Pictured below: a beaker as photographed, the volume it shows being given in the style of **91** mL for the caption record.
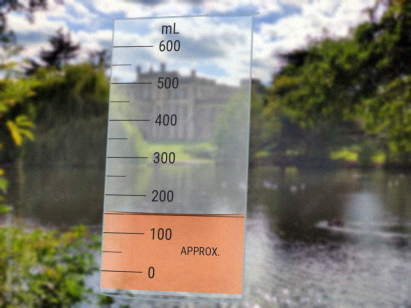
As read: **150** mL
